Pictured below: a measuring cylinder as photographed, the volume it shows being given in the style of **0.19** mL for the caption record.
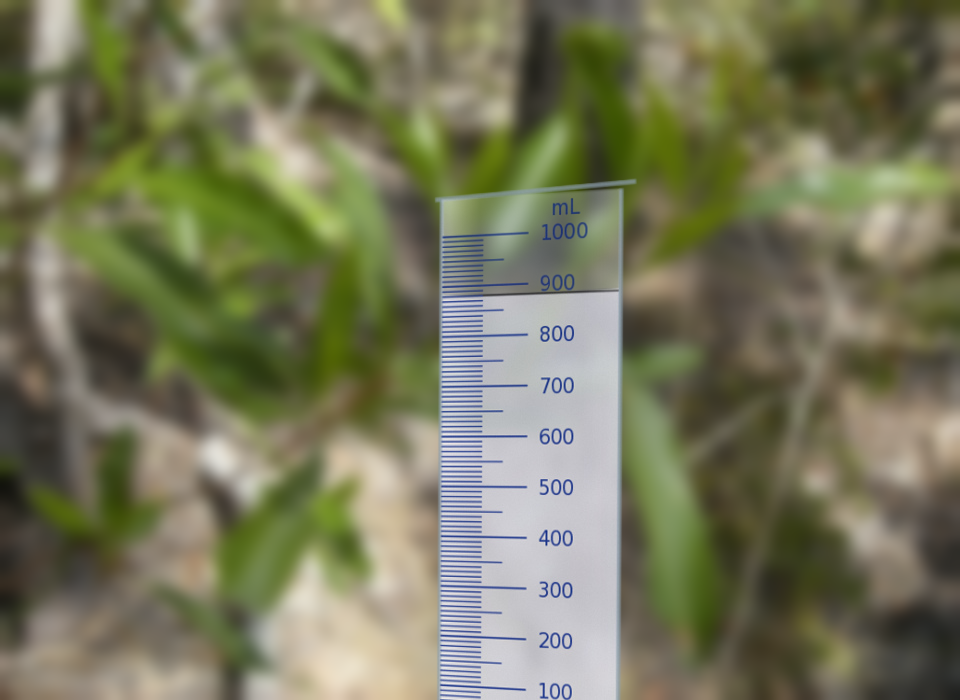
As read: **880** mL
